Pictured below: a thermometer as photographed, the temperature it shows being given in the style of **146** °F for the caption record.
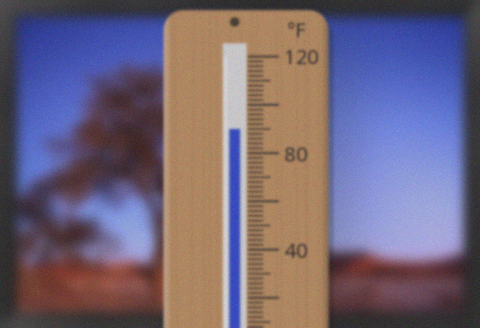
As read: **90** °F
